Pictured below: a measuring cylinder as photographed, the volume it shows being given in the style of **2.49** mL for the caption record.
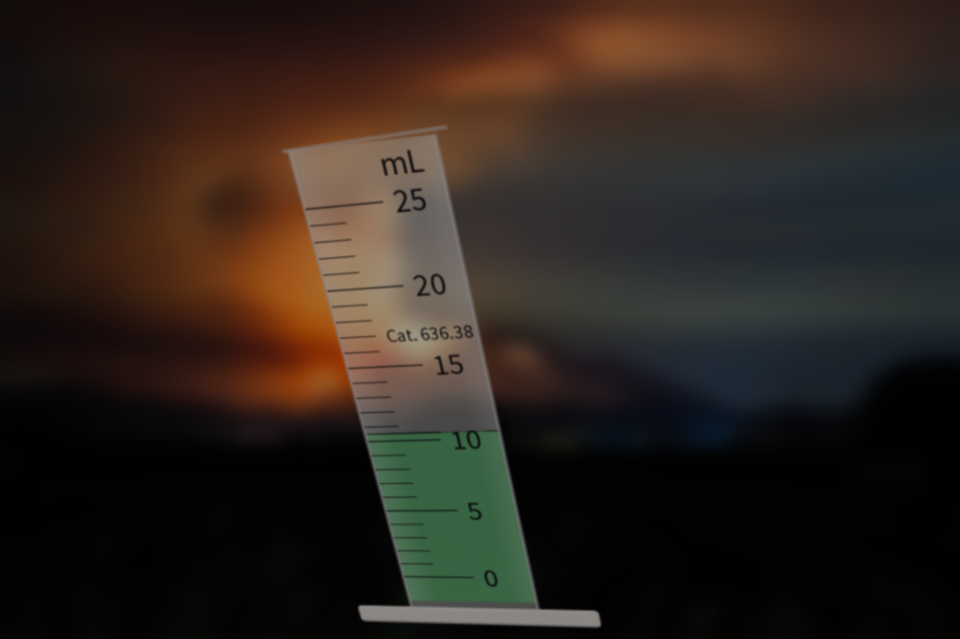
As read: **10.5** mL
